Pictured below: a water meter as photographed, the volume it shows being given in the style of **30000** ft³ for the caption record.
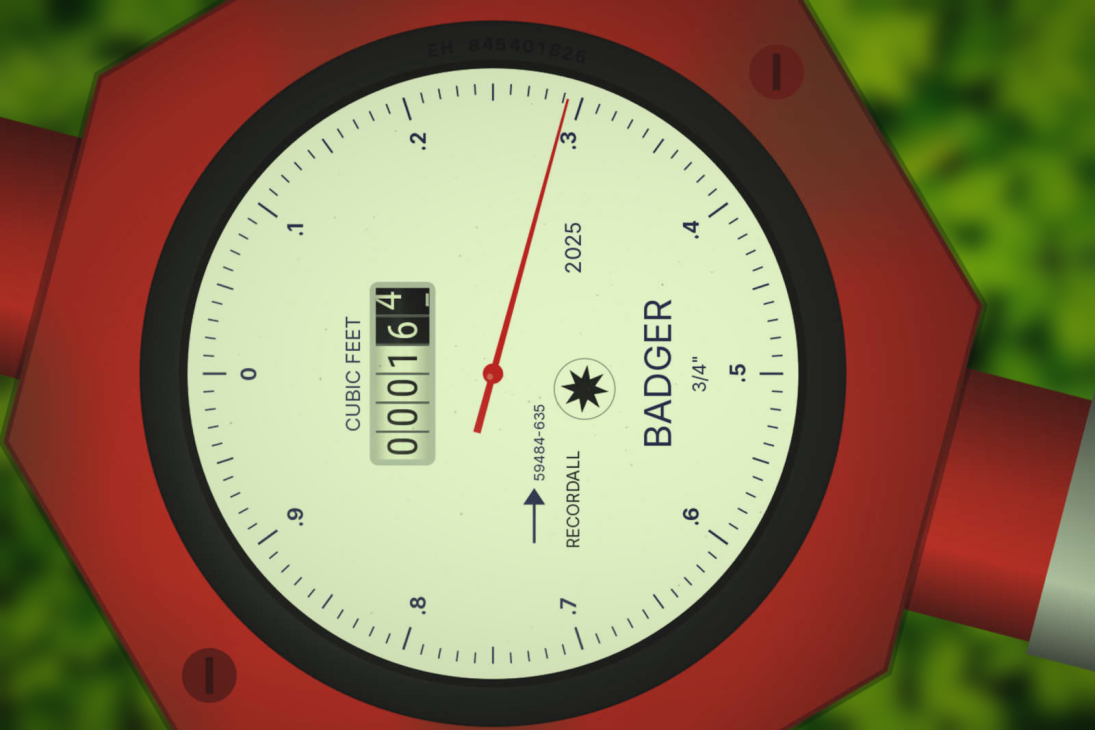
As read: **164.29** ft³
